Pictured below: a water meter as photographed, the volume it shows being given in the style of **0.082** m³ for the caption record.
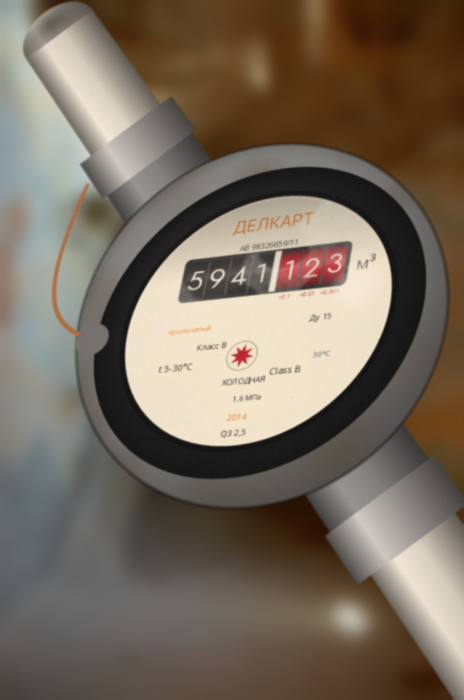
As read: **5941.123** m³
